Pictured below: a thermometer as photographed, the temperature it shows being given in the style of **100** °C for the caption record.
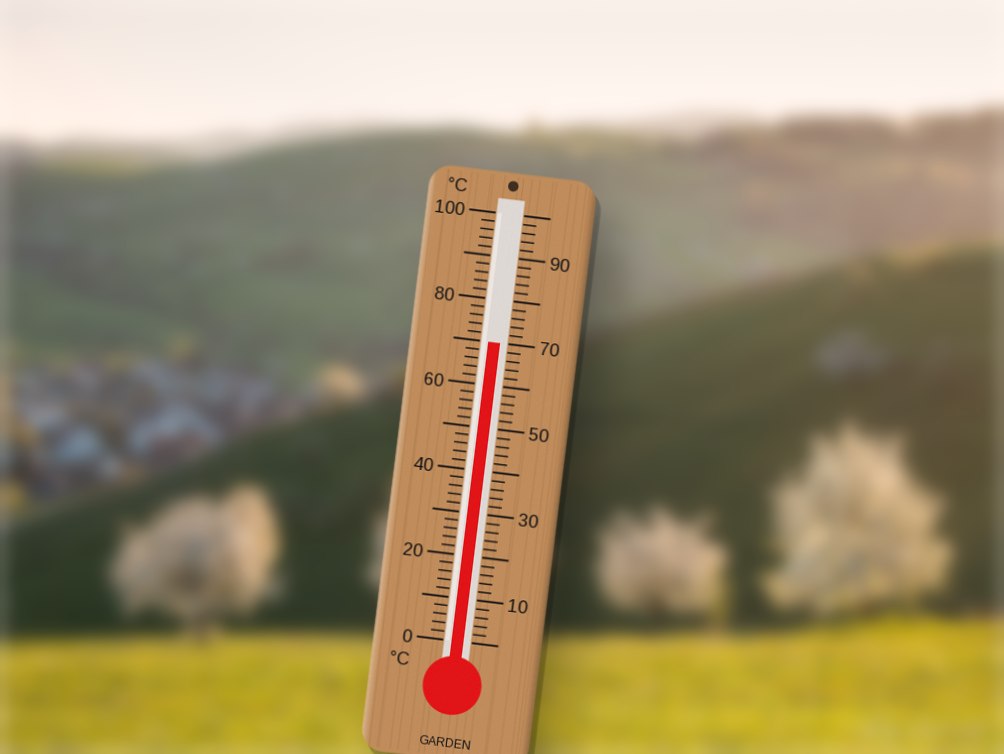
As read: **70** °C
